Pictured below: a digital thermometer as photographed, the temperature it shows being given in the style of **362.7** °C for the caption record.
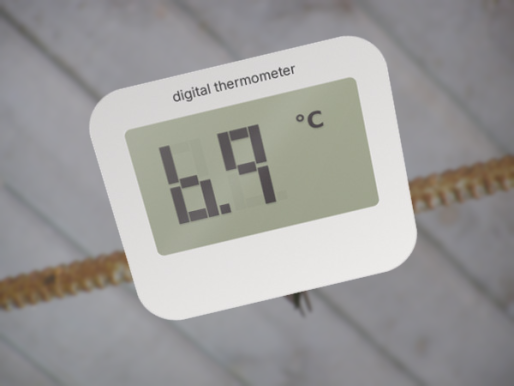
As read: **6.9** °C
